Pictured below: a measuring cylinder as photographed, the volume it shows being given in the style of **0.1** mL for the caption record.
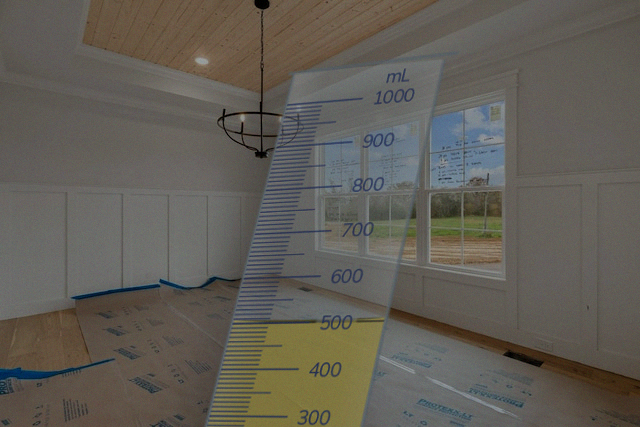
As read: **500** mL
